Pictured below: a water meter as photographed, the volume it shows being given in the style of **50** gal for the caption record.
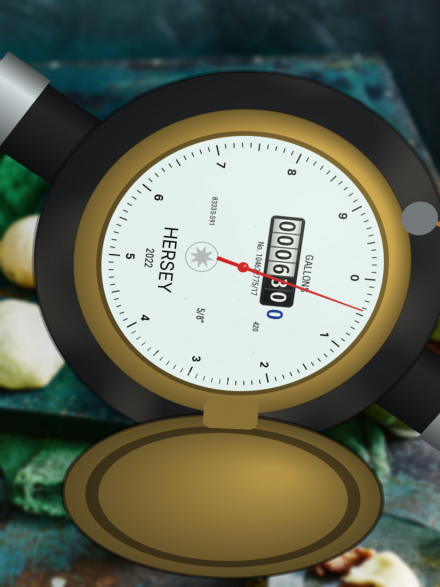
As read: **6300.4** gal
